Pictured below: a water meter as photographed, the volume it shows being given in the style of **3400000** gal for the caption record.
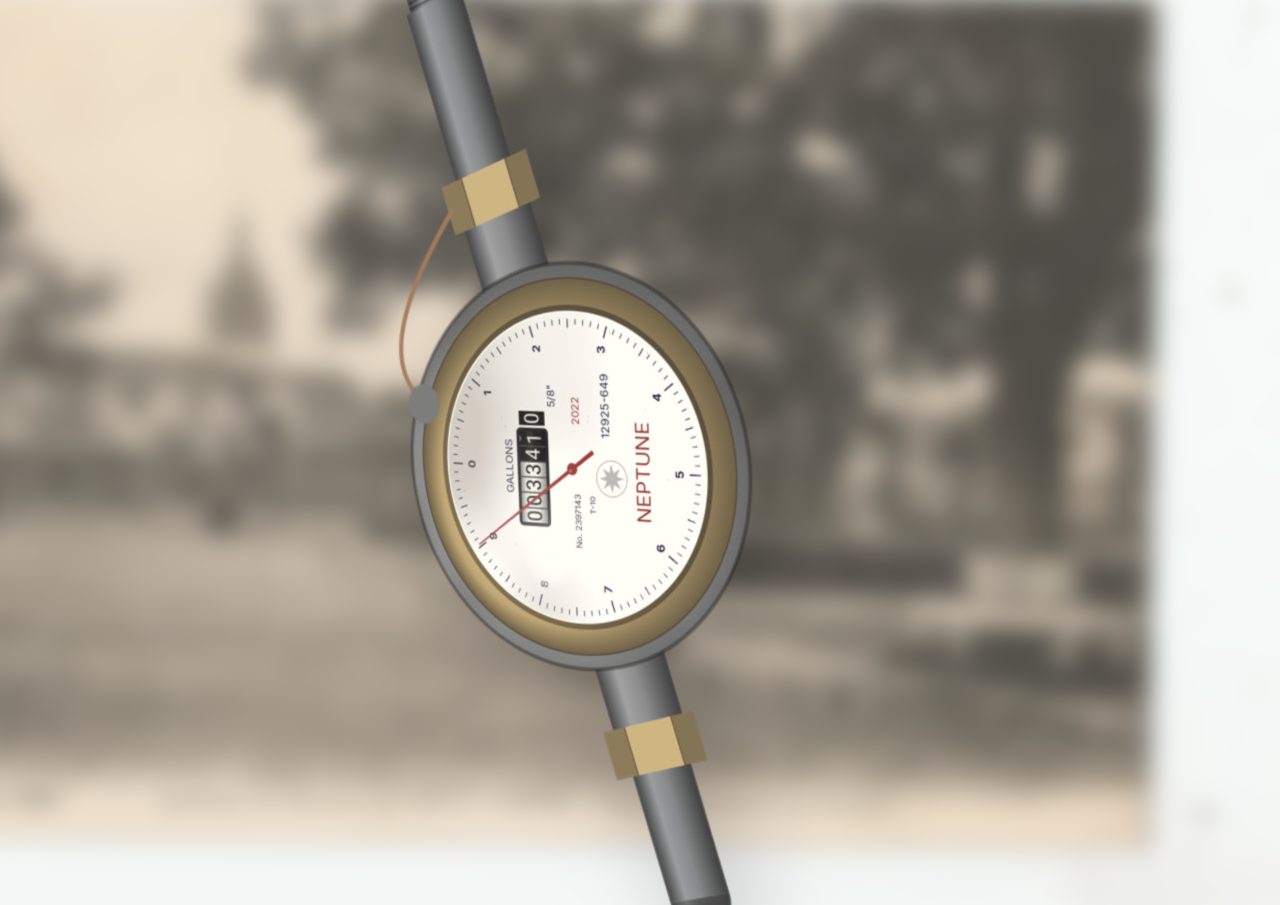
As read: **33409.0** gal
